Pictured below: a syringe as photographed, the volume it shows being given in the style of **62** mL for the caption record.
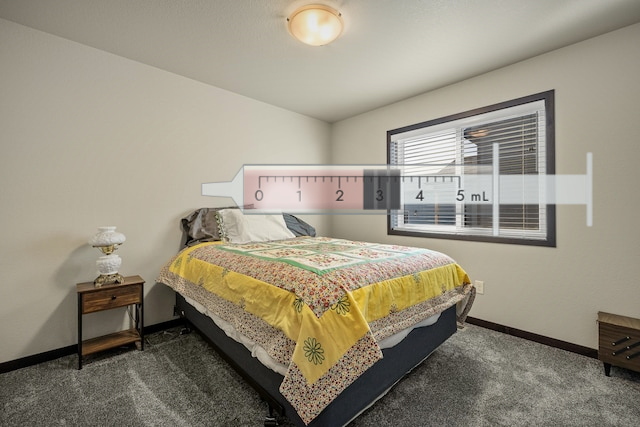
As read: **2.6** mL
